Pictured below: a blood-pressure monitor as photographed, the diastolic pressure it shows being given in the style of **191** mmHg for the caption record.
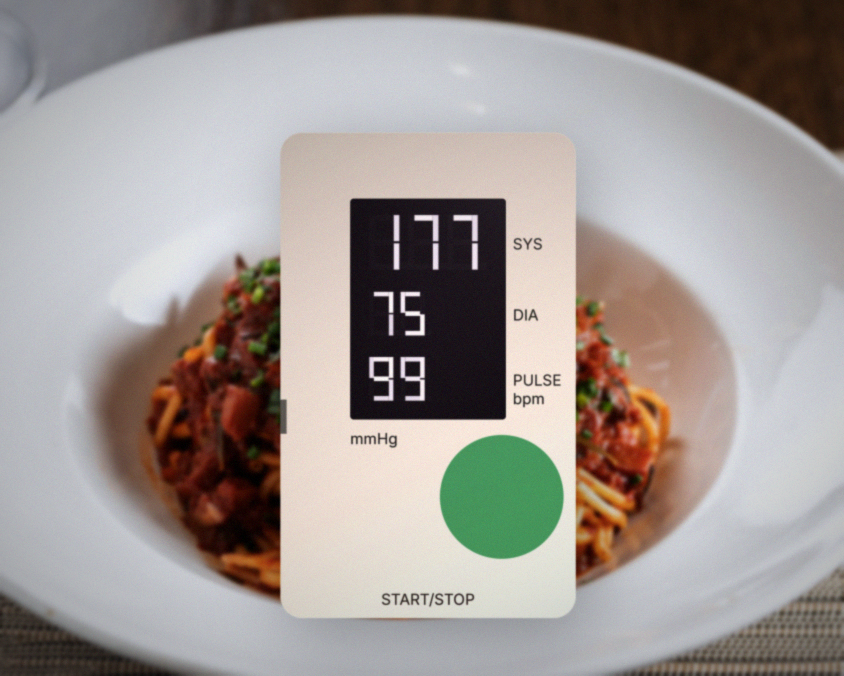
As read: **75** mmHg
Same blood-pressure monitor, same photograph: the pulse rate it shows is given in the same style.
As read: **99** bpm
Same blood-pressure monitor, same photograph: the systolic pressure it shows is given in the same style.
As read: **177** mmHg
